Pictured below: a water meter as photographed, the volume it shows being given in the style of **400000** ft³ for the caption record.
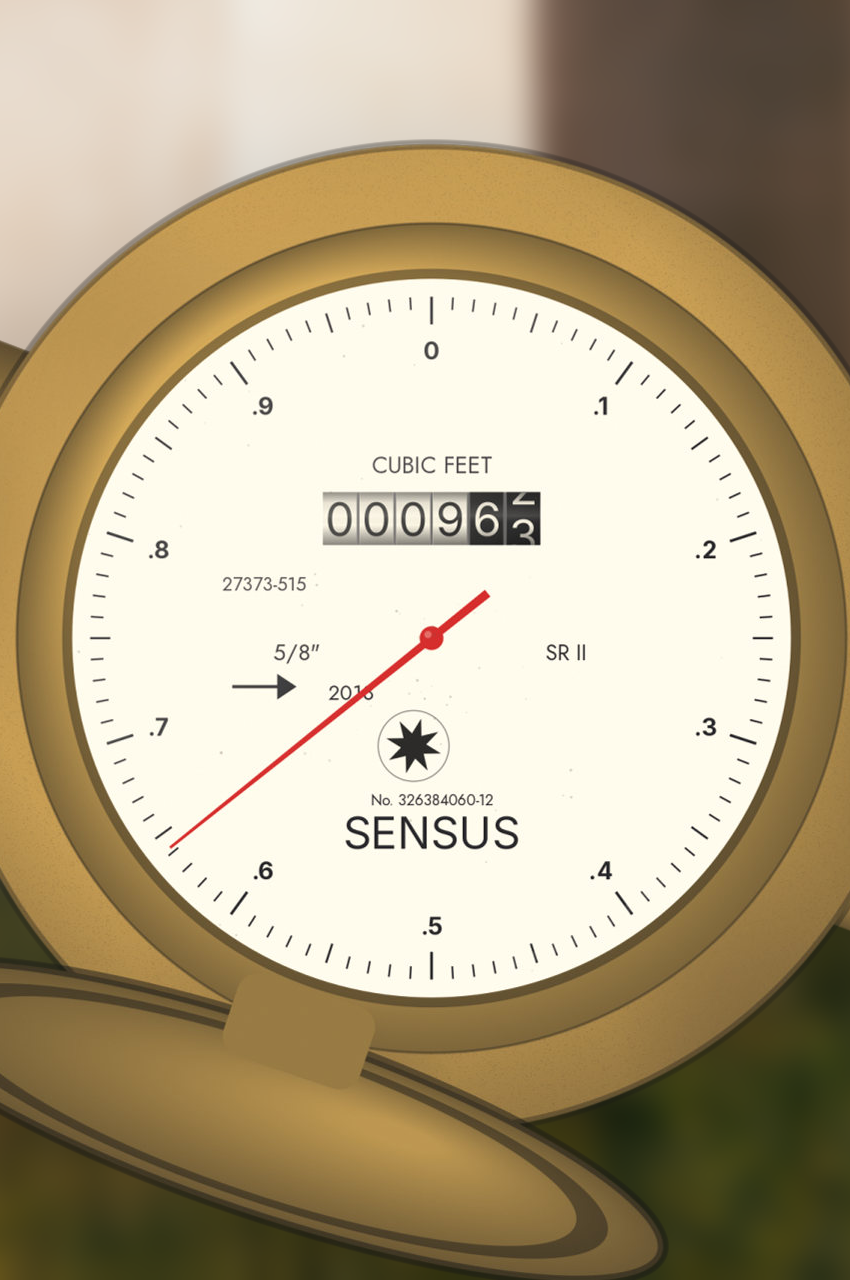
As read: **962.64** ft³
